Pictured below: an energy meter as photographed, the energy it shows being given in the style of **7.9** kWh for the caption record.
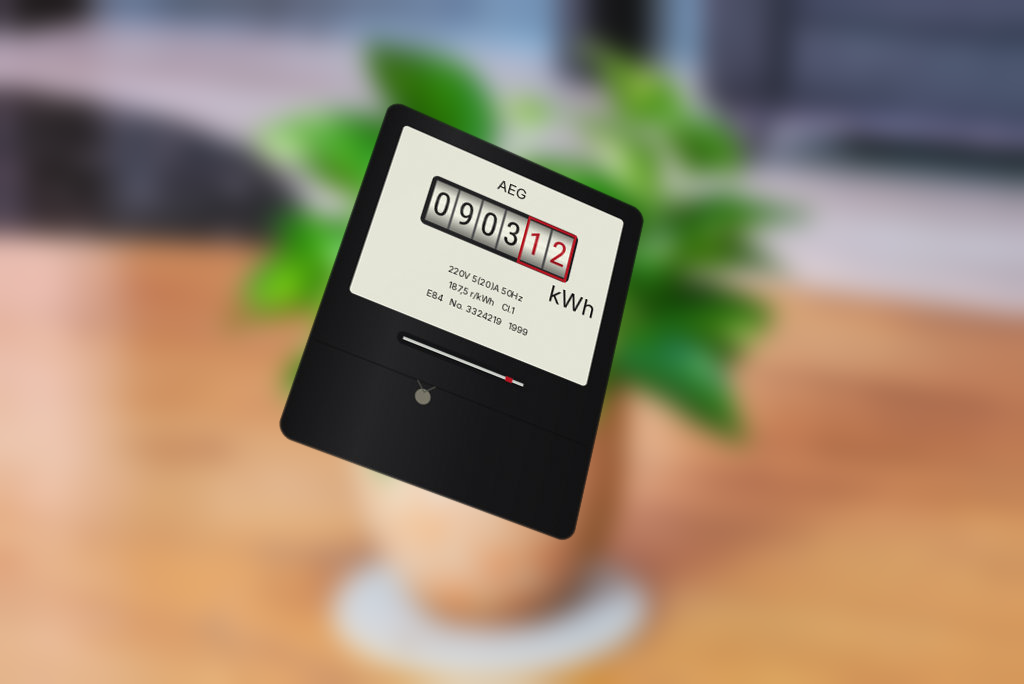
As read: **903.12** kWh
